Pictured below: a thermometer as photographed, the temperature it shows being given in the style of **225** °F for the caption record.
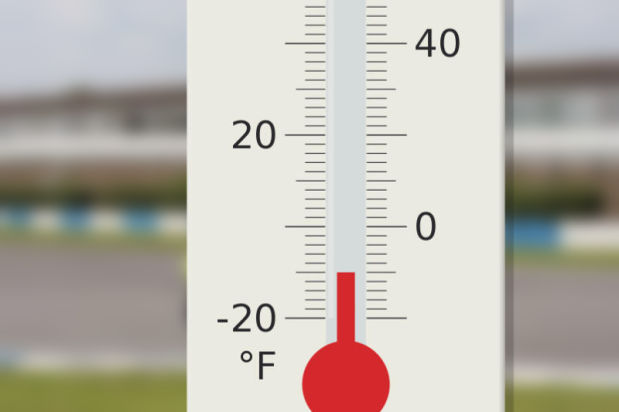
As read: **-10** °F
